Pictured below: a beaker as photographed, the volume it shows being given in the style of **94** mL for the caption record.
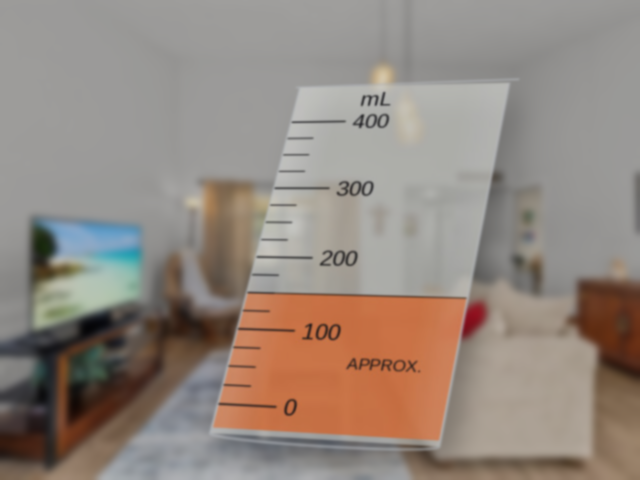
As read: **150** mL
